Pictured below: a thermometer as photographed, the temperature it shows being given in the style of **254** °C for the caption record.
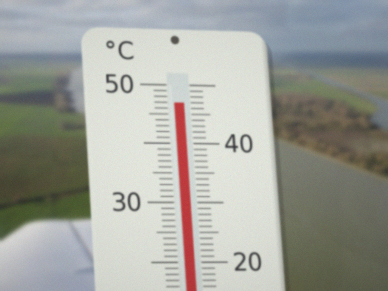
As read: **47** °C
